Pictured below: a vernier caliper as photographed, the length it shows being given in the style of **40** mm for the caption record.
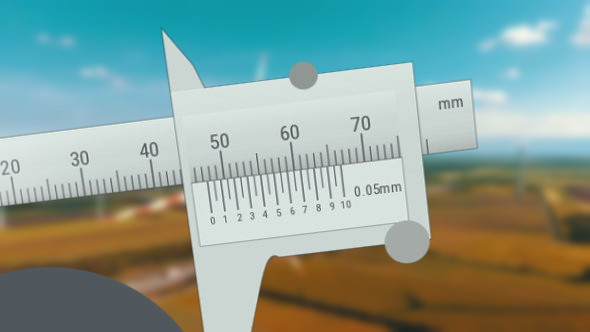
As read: **47.6** mm
